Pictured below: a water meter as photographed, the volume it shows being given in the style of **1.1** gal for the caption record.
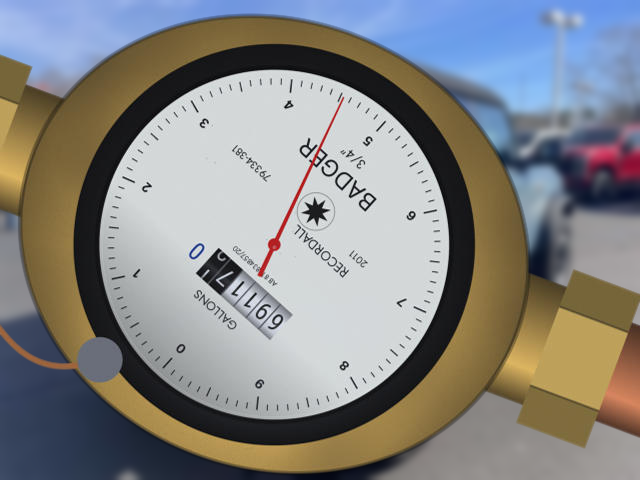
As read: **6911714.5** gal
